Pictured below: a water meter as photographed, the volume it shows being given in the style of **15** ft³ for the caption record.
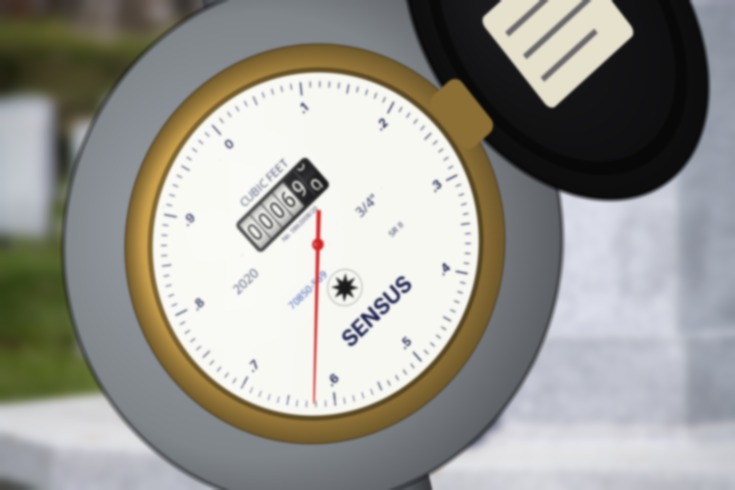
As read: **698.62** ft³
